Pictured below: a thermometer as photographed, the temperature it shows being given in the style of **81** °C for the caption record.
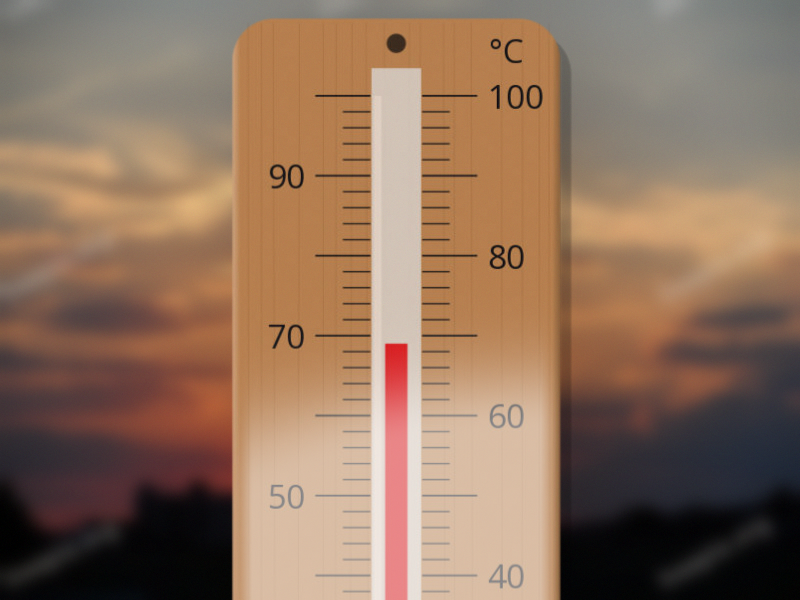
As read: **69** °C
